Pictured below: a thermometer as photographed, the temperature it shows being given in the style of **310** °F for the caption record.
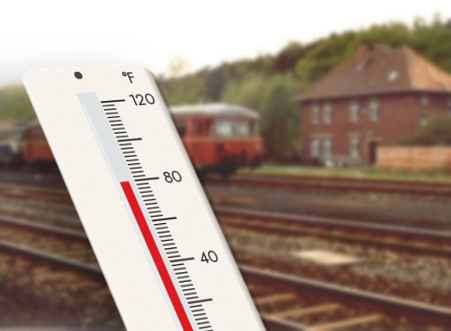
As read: **80** °F
